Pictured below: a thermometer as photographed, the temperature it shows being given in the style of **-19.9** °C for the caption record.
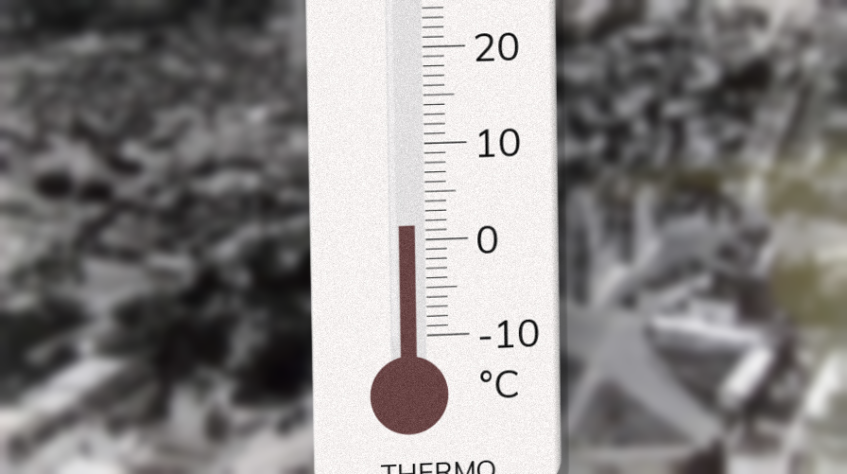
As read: **1.5** °C
